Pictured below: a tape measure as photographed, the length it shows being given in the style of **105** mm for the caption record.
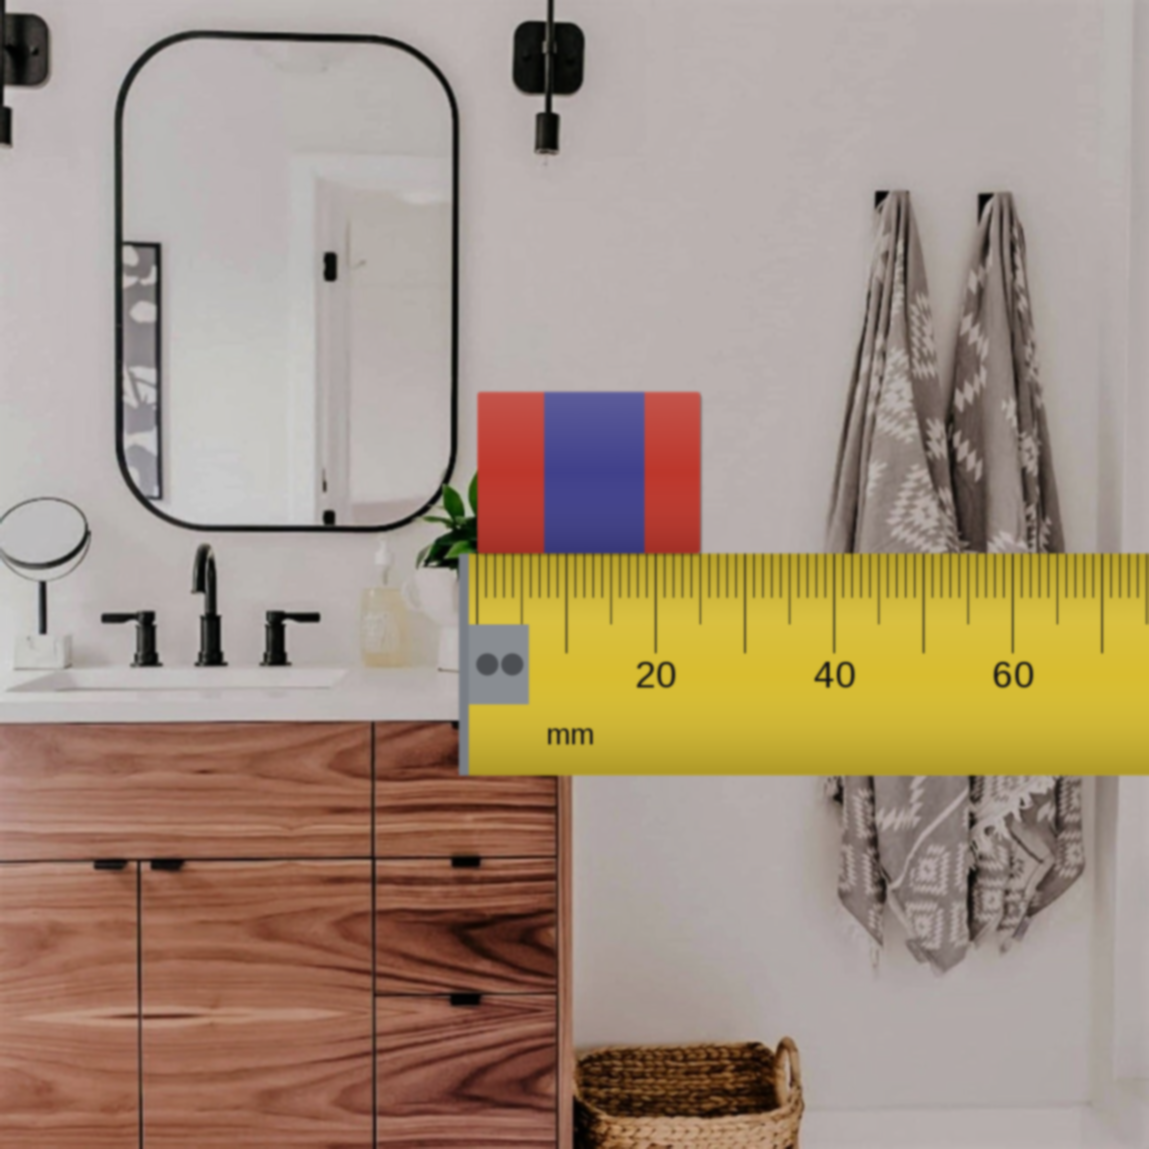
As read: **25** mm
